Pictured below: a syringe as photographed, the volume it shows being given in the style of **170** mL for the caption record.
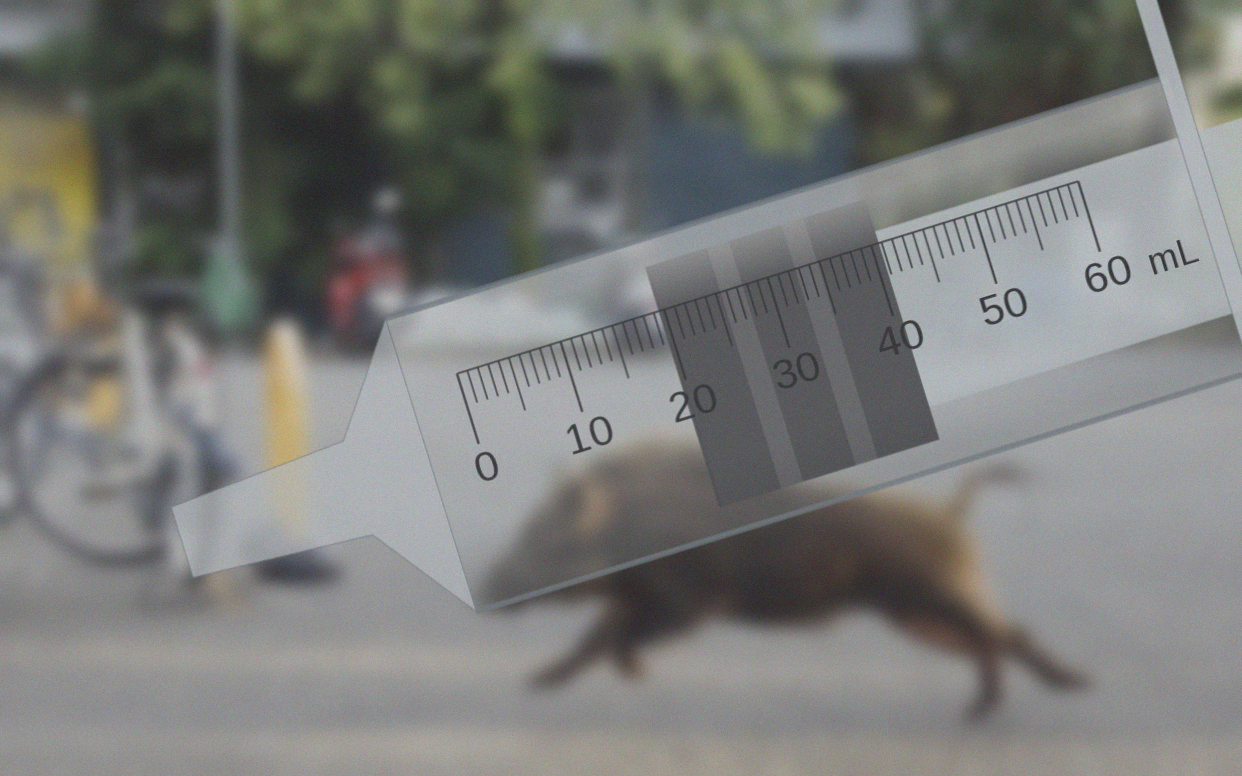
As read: **19.5** mL
